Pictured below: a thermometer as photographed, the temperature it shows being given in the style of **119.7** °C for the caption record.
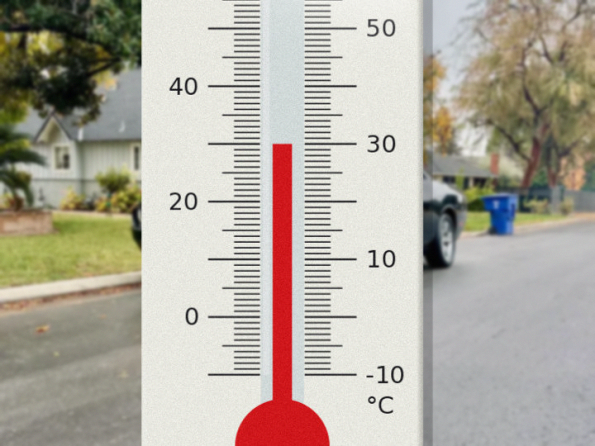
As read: **30** °C
